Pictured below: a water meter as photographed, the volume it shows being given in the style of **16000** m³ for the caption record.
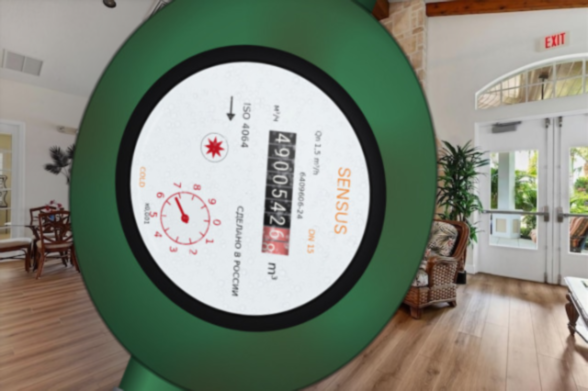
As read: **4900542.676** m³
